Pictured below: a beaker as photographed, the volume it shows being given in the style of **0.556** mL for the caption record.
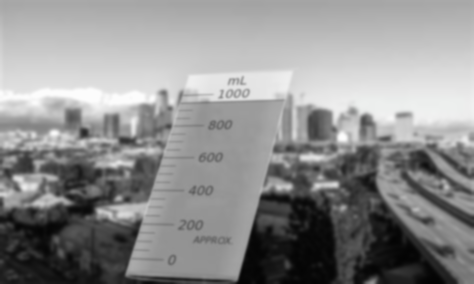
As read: **950** mL
